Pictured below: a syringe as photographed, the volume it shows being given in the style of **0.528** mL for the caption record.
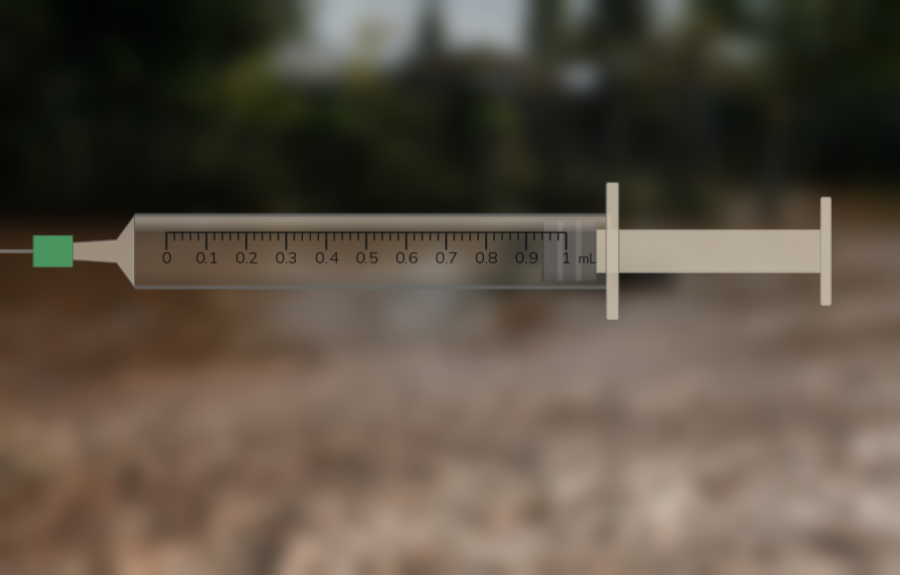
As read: **0.94** mL
